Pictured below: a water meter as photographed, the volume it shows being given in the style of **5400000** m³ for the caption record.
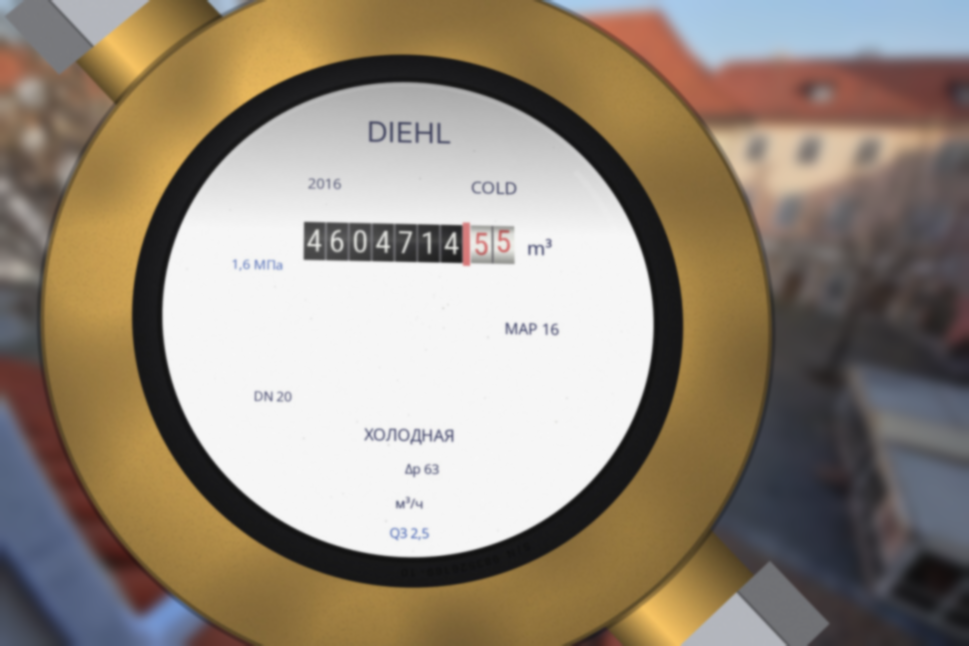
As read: **4604714.55** m³
